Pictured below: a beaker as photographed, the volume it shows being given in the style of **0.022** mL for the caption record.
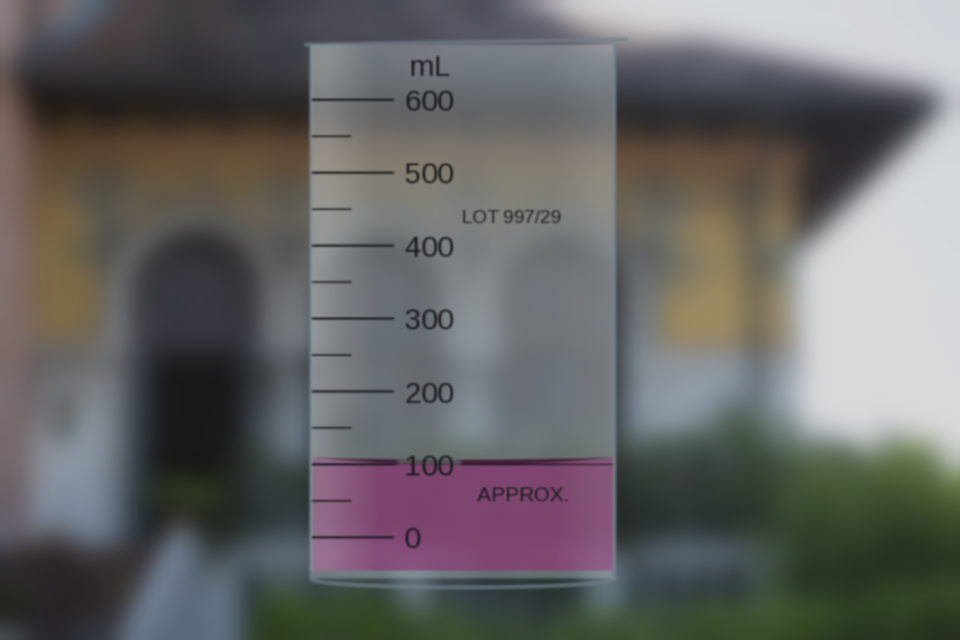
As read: **100** mL
